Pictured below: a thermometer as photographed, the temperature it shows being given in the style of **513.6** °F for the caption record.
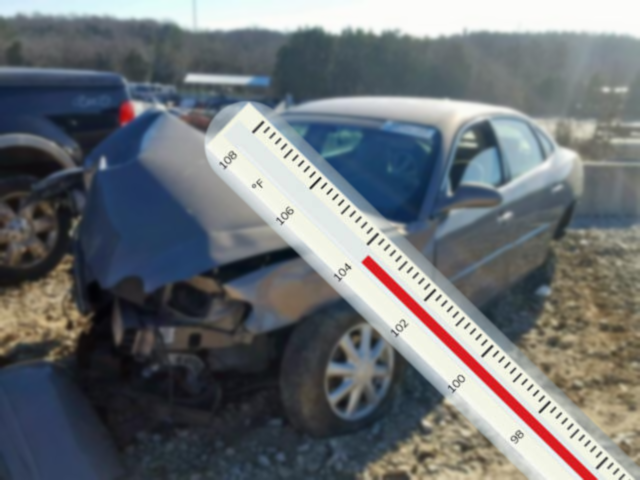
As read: **103.8** °F
